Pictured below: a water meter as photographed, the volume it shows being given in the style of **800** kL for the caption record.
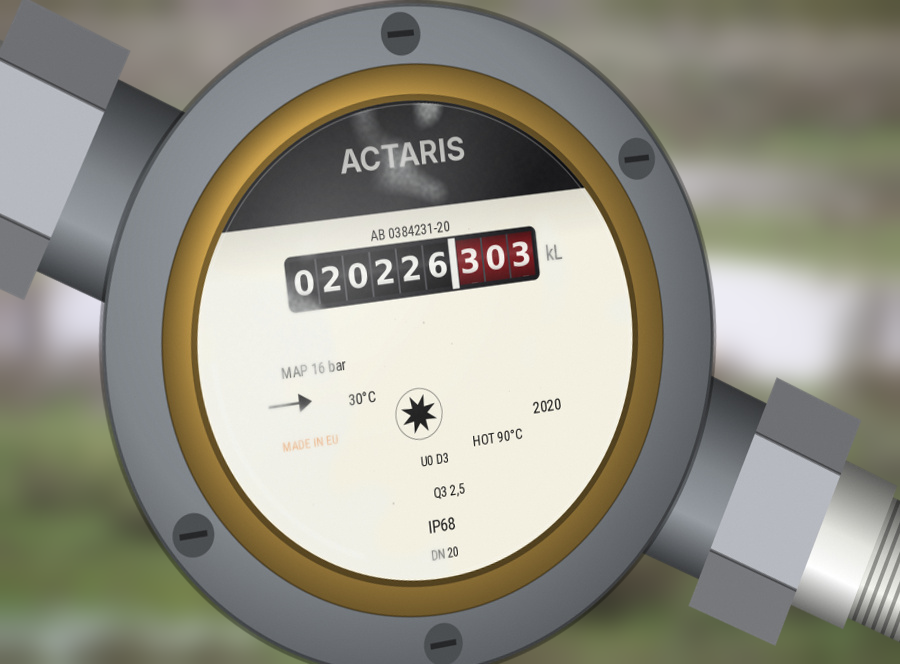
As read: **20226.303** kL
